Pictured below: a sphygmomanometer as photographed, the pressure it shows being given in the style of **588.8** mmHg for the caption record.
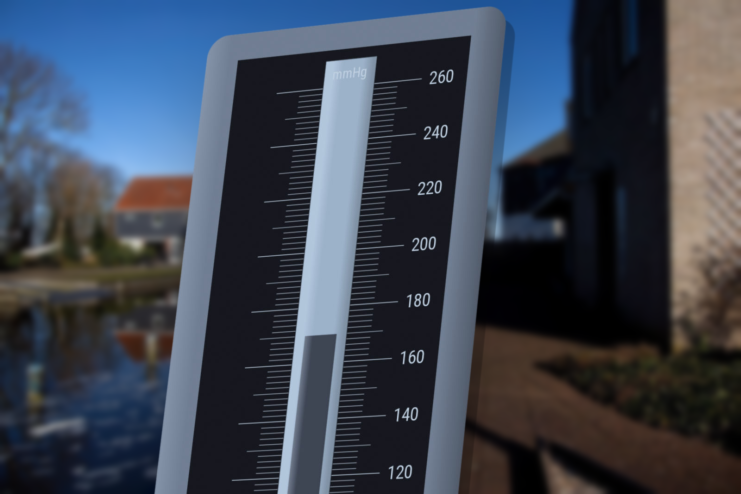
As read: **170** mmHg
